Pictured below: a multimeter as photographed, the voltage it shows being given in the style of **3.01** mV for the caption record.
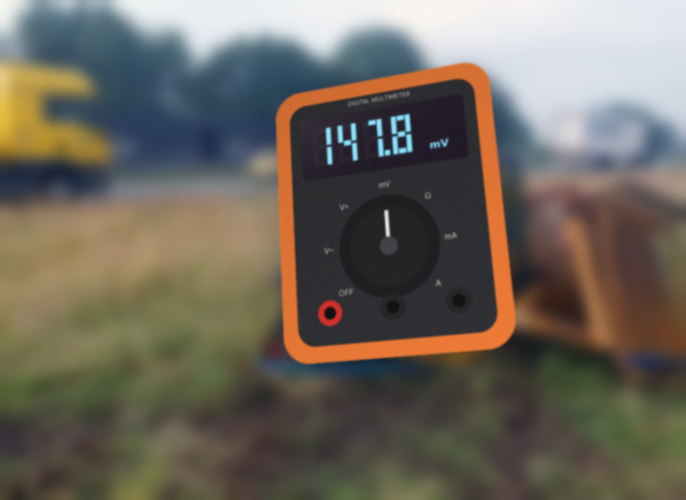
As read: **147.8** mV
